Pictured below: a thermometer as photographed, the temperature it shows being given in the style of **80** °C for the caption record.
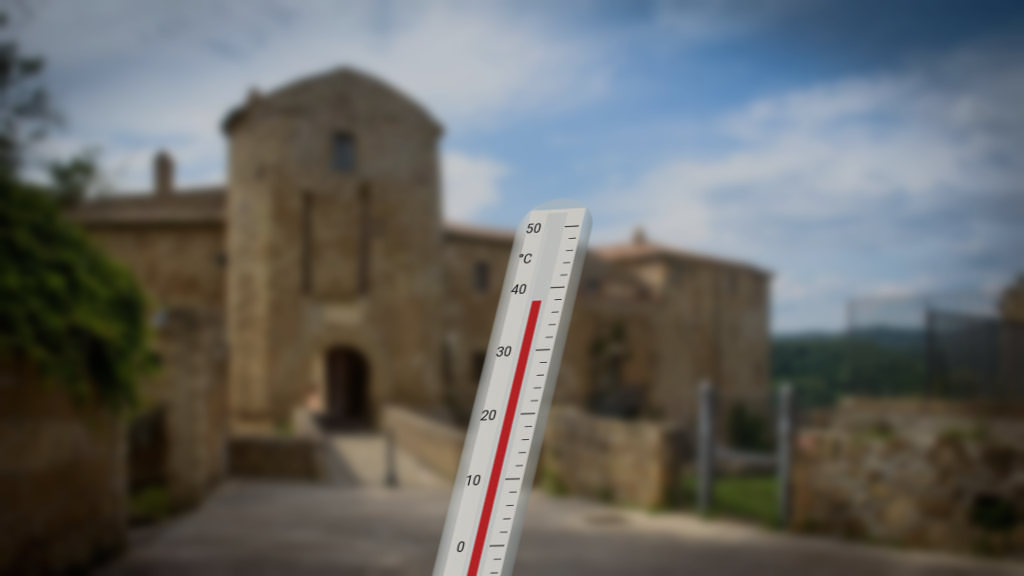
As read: **38** °C
